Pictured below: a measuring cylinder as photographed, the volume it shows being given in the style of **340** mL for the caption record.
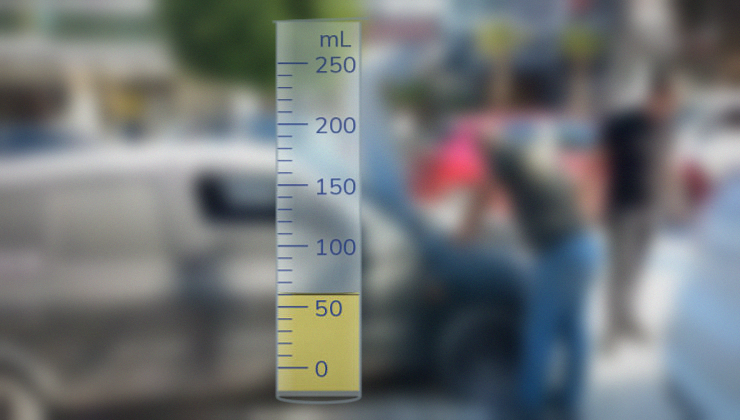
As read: **60** mL
